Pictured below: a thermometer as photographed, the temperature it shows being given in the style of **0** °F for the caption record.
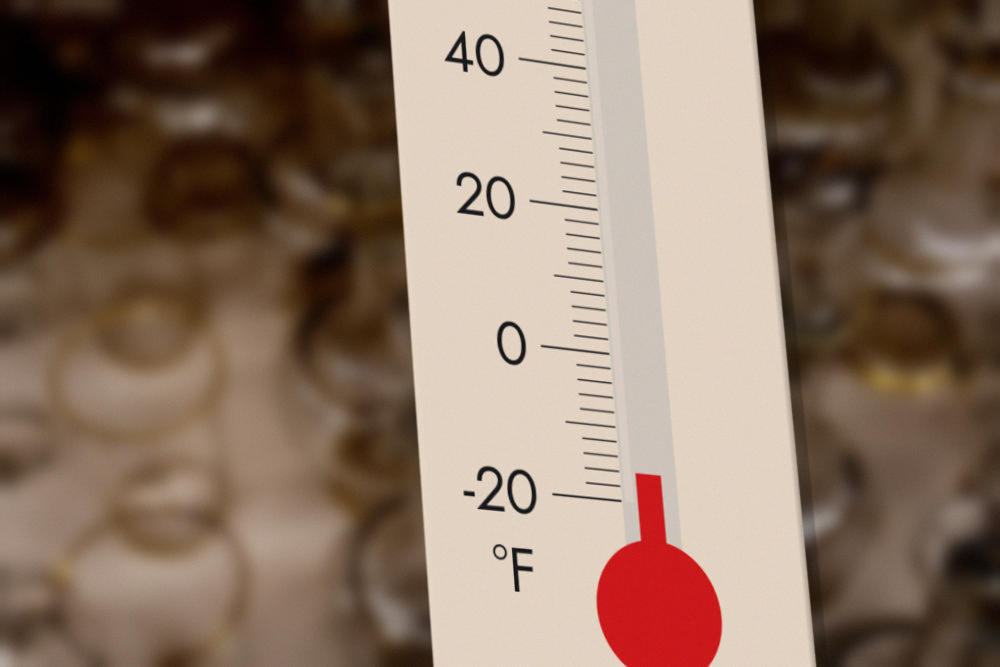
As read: **-16** °F
